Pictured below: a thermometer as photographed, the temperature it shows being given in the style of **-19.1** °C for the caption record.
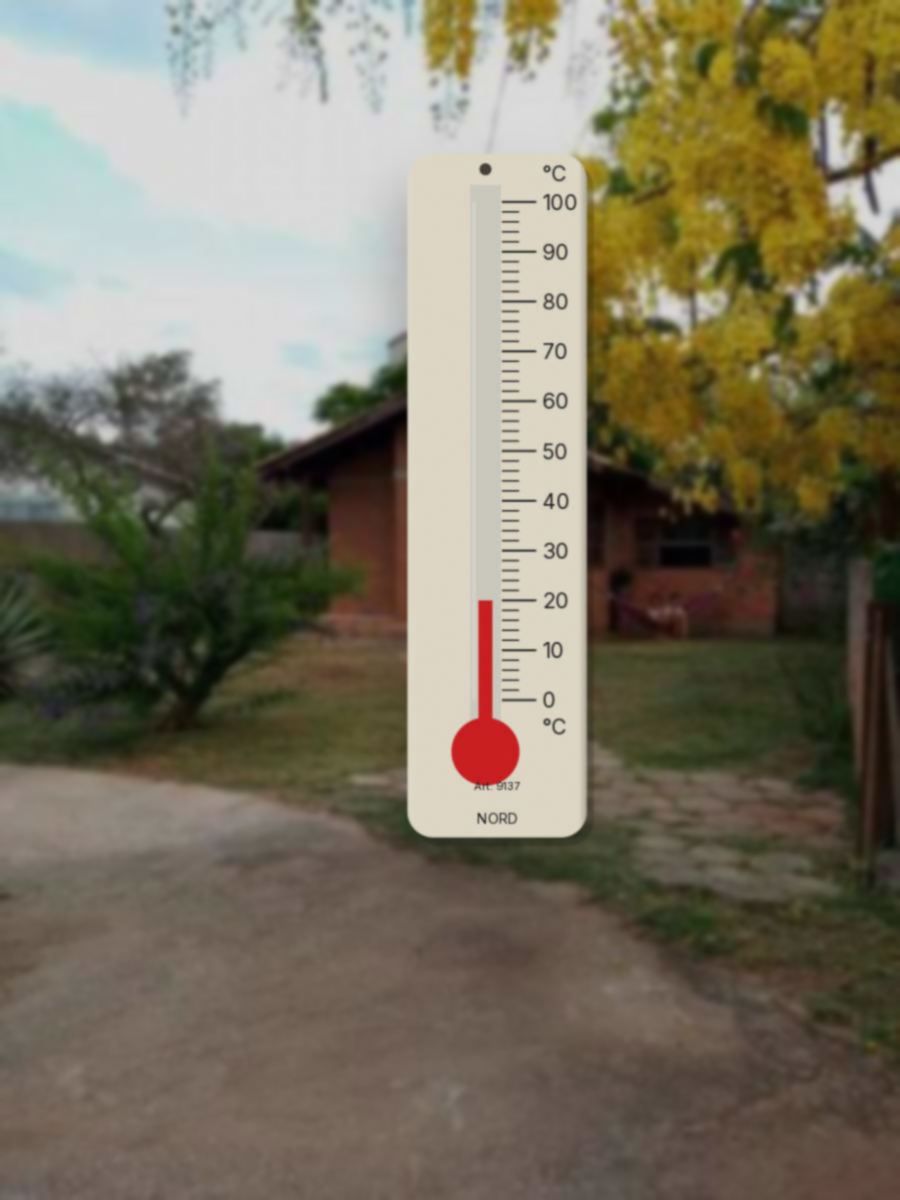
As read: **20** °C
